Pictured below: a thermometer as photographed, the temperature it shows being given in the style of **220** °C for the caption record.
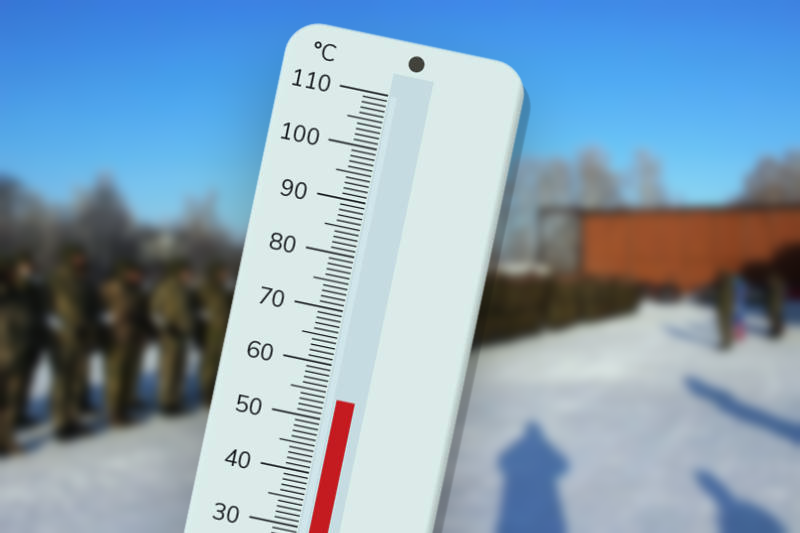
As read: **54** °C
